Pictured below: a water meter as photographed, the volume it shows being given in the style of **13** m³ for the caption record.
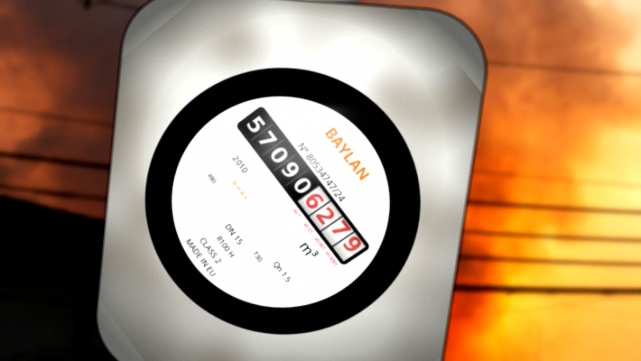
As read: **57090.6279** m³
